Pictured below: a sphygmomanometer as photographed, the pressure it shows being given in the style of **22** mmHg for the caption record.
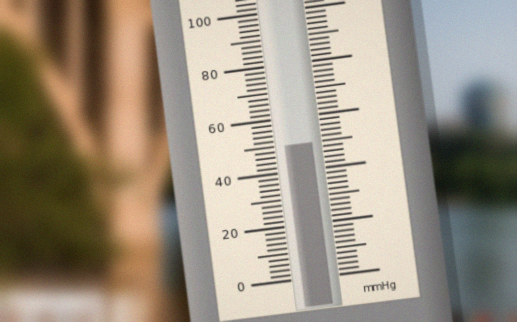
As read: **50** mmHg
